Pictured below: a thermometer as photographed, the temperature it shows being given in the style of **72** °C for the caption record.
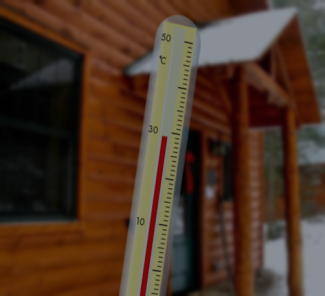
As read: **29** °C
